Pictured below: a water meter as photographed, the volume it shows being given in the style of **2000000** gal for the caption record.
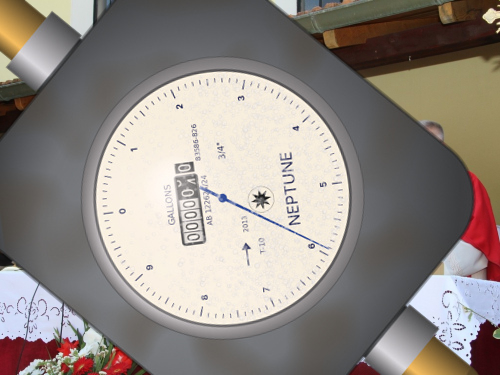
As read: **35.9** gal
